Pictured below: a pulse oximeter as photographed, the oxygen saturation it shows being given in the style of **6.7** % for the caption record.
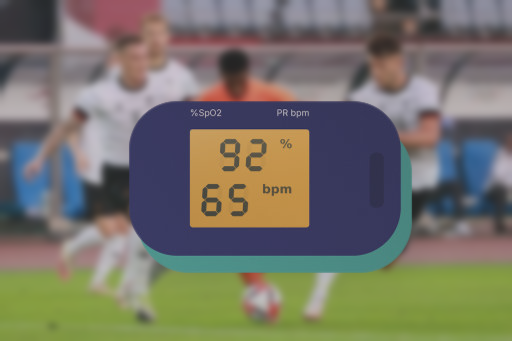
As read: **92** %
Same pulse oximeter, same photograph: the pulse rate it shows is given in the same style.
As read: **65** bpm
